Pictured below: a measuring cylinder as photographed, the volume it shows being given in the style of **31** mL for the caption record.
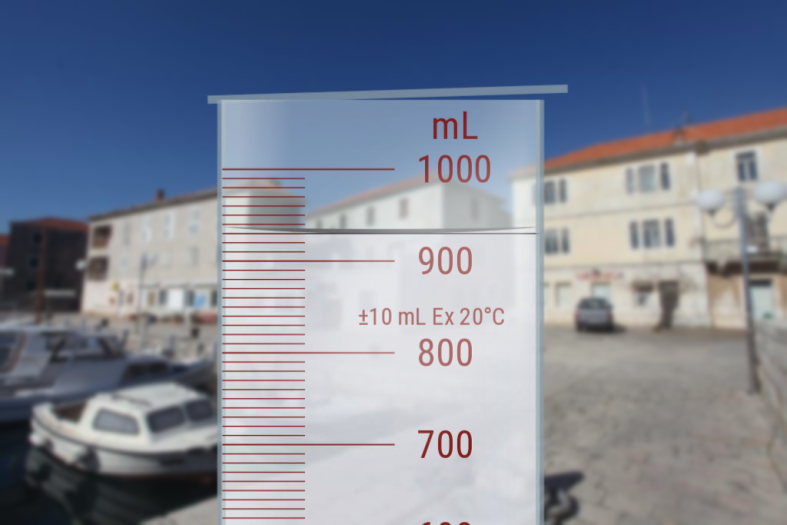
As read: **930** mL
